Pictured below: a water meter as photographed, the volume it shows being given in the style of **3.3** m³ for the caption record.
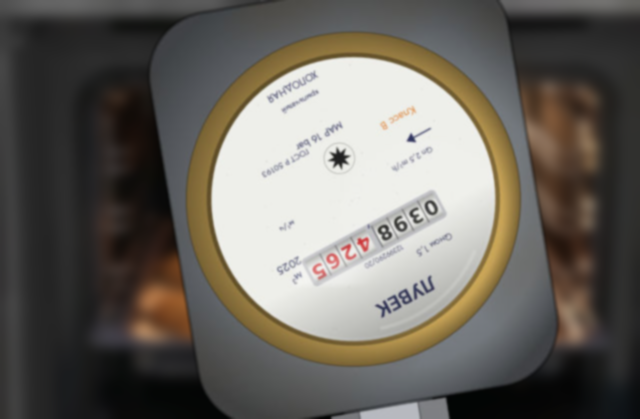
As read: **398.4265** m³
